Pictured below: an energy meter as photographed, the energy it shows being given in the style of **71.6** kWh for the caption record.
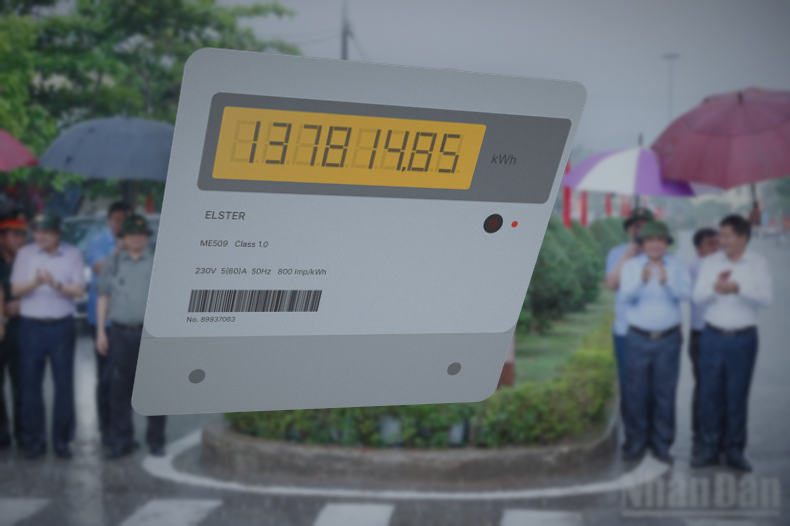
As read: **137814.85** kWh
